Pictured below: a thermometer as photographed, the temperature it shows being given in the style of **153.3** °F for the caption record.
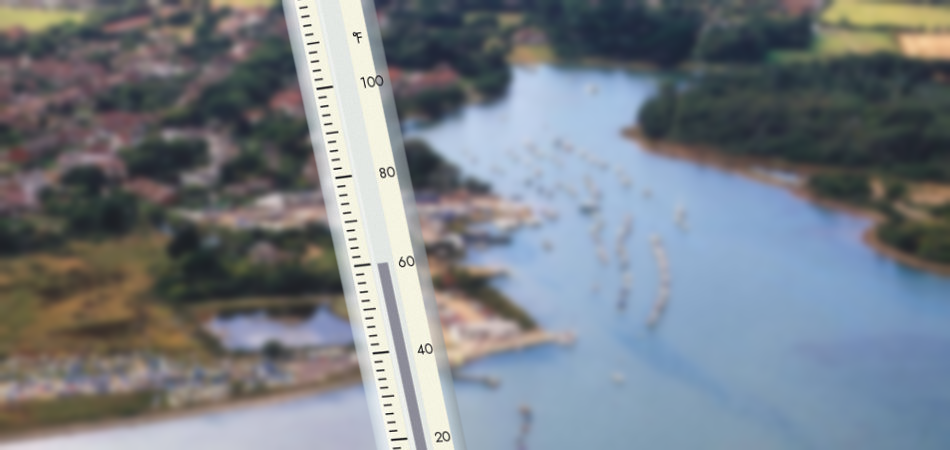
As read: **60** °F
